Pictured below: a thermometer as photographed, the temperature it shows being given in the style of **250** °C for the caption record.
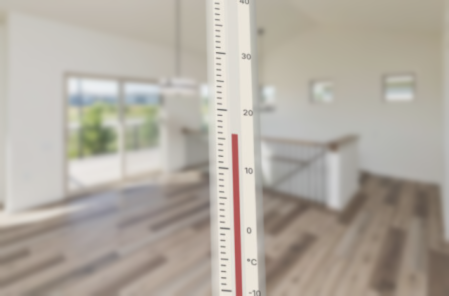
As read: **16** °C
